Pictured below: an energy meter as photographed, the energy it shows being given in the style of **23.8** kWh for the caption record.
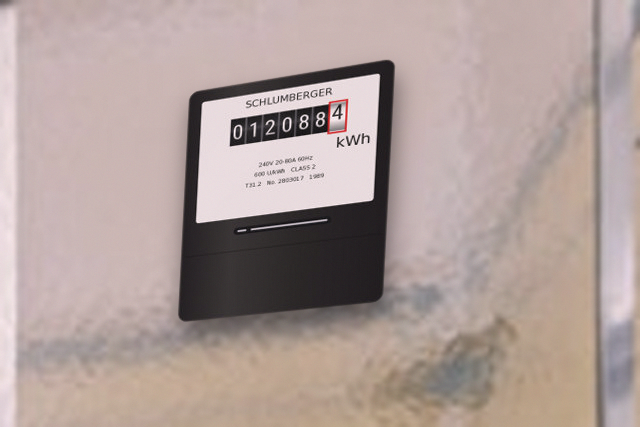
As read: **12088.4** kWh
